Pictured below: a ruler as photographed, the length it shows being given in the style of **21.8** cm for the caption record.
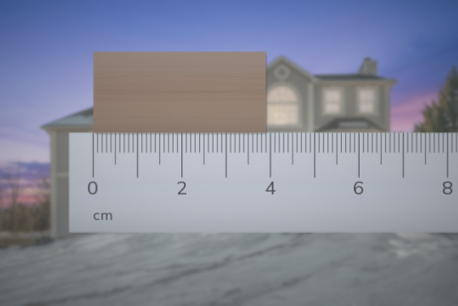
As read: **3.9** cm
